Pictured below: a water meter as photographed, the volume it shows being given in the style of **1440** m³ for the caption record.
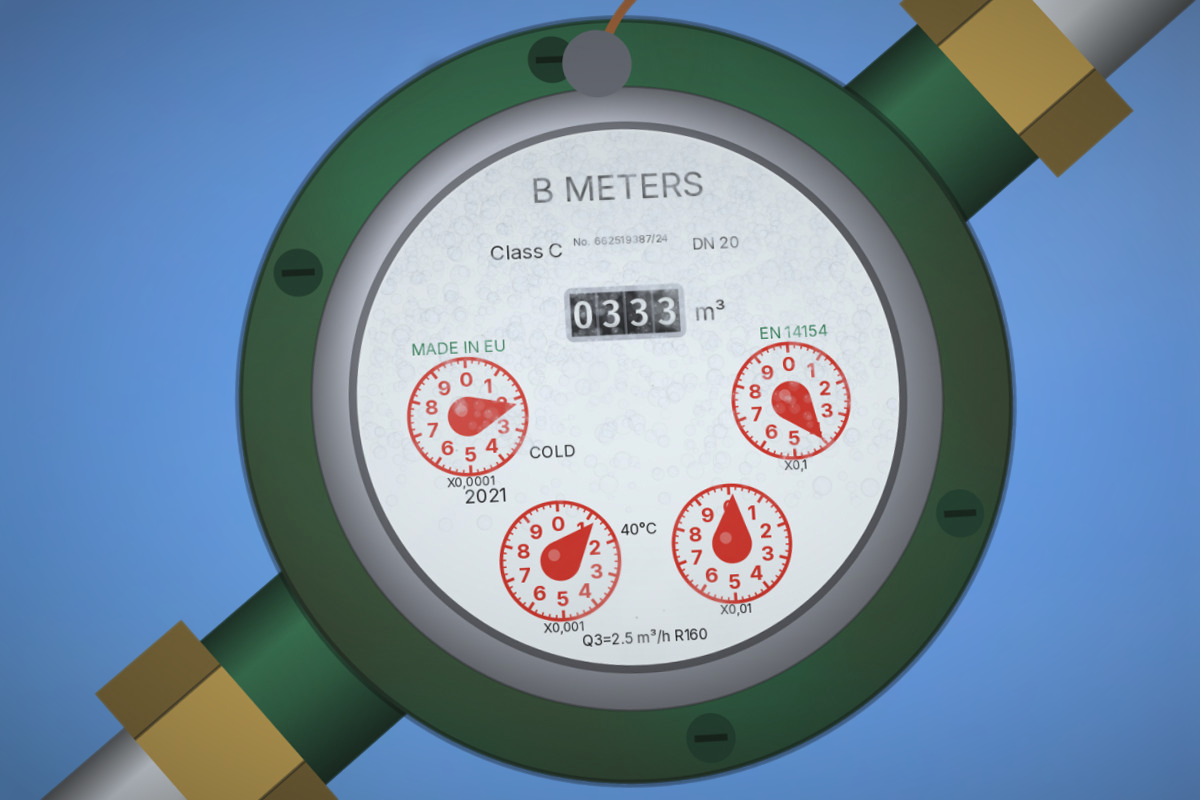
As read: **333.4012** m³
